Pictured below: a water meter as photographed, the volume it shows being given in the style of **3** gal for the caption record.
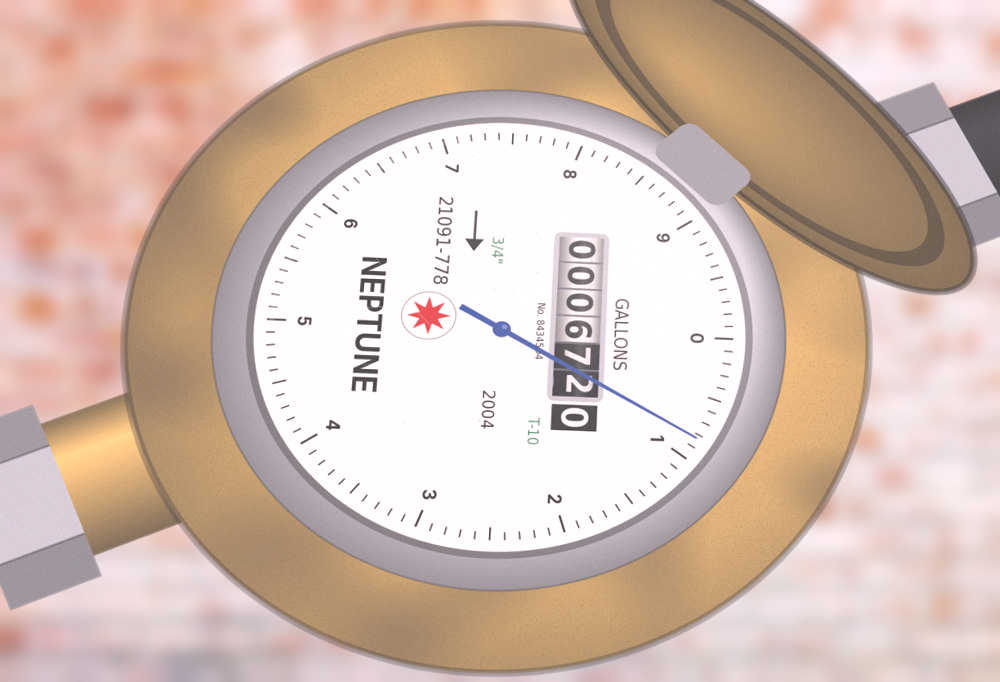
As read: **6720.8** gal
